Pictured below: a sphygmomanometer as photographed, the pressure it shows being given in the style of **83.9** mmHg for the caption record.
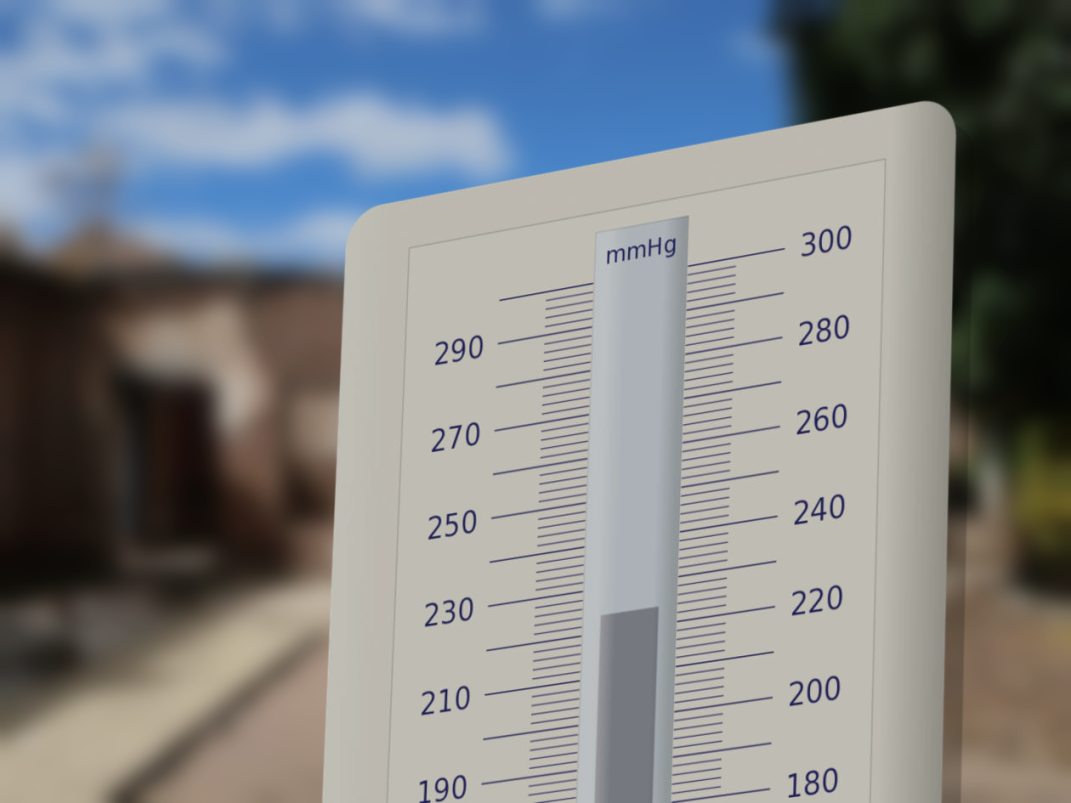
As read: **224** mmHg
